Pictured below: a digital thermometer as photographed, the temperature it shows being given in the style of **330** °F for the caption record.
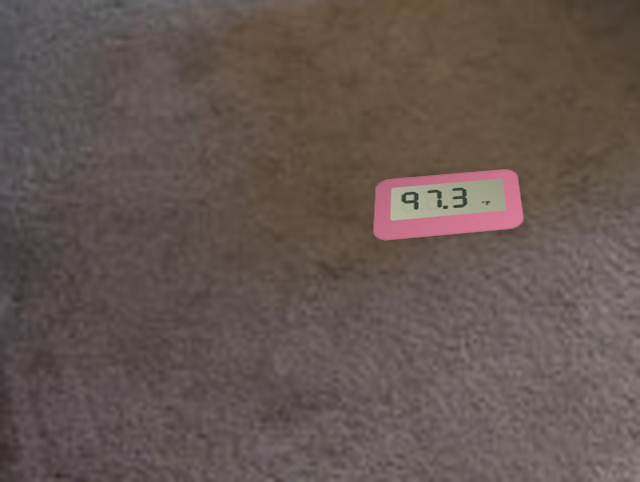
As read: **97.3** °F
